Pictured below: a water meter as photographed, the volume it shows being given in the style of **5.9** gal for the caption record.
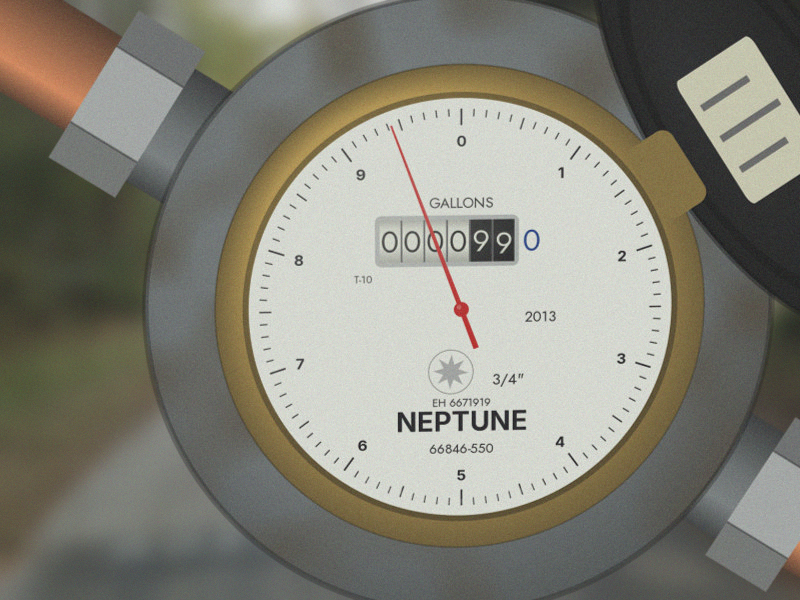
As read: **989.4** gal
